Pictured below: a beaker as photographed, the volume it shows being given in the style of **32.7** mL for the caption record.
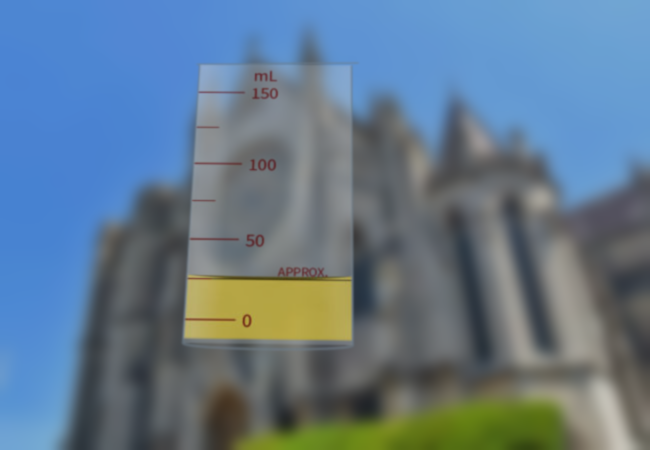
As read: **25** mL
